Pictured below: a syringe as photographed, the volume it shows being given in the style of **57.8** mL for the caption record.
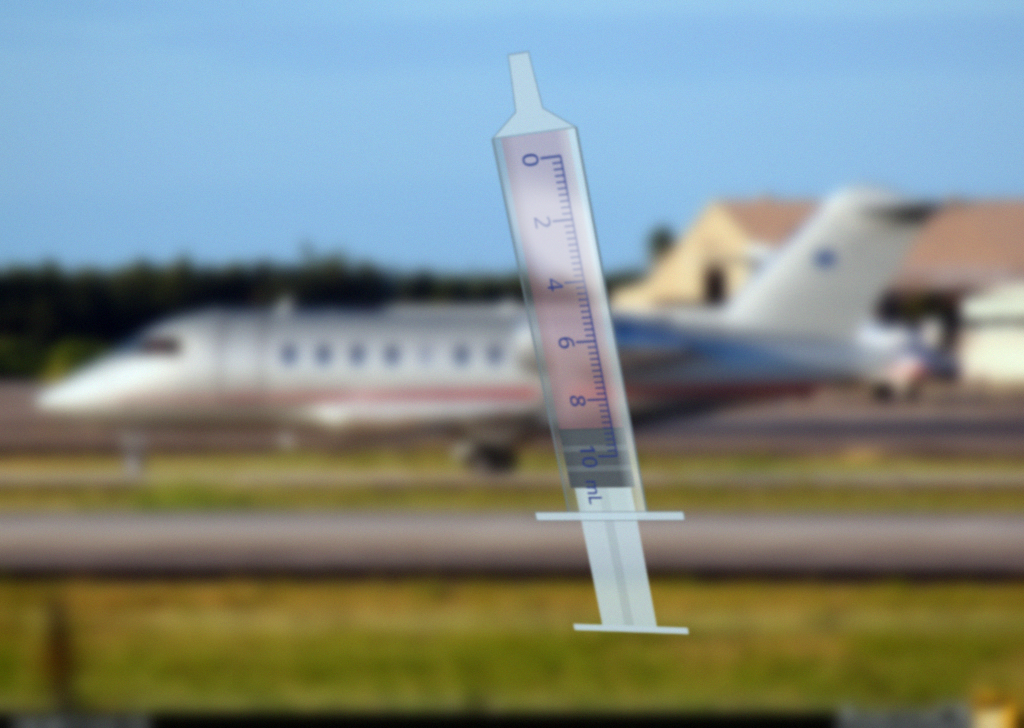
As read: **9** mL
